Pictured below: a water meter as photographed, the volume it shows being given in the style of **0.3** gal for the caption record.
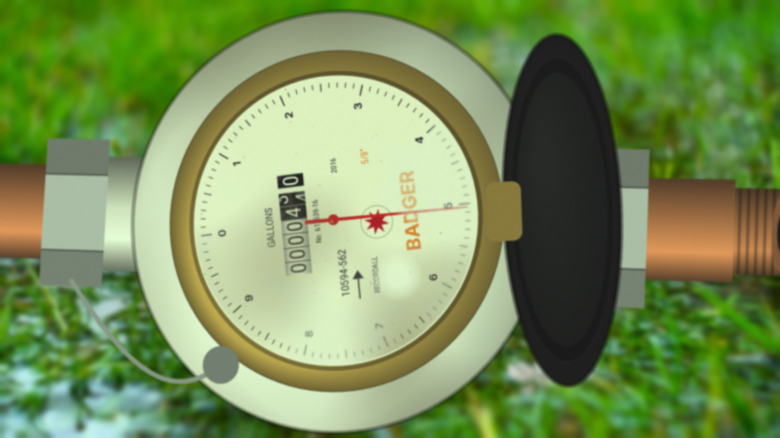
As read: **435.0** gal
